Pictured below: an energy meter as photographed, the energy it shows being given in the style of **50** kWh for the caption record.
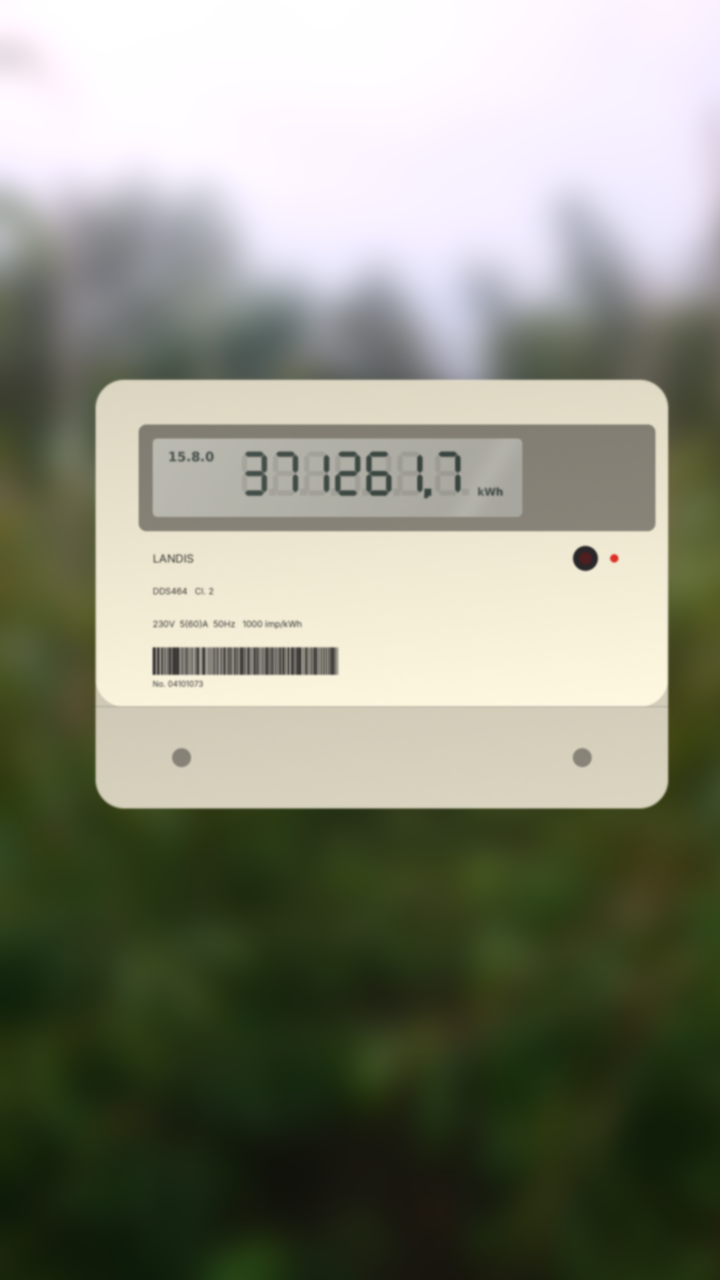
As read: **371261.7** kWh
